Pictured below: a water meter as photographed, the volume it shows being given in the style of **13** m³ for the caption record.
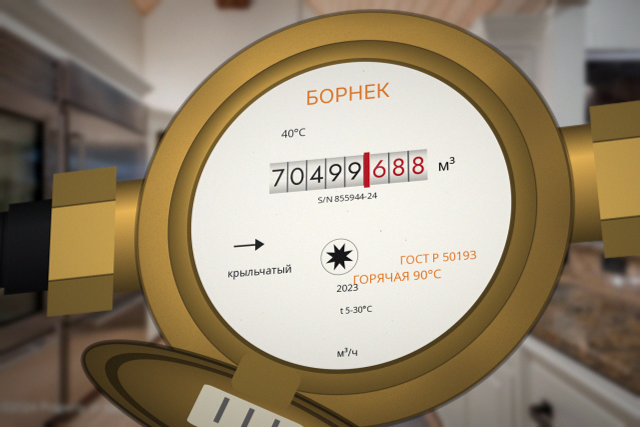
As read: **70499.688** m³
